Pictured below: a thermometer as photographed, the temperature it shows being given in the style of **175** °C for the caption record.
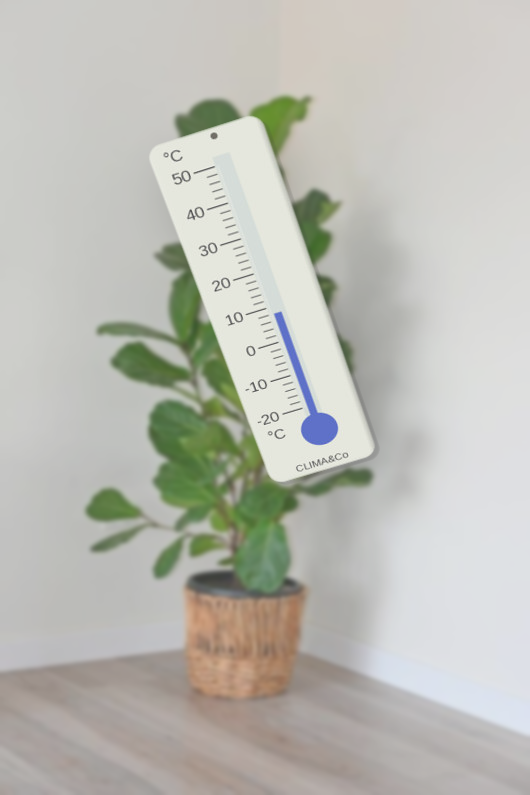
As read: **8** °C
